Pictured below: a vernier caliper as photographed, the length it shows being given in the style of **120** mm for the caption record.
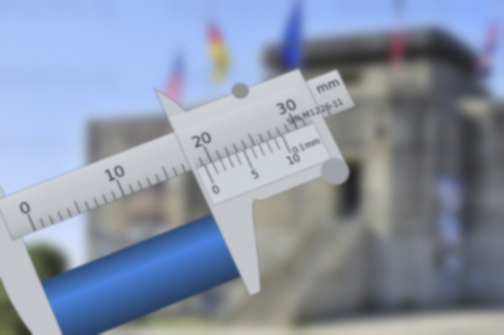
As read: **19.2** mm
